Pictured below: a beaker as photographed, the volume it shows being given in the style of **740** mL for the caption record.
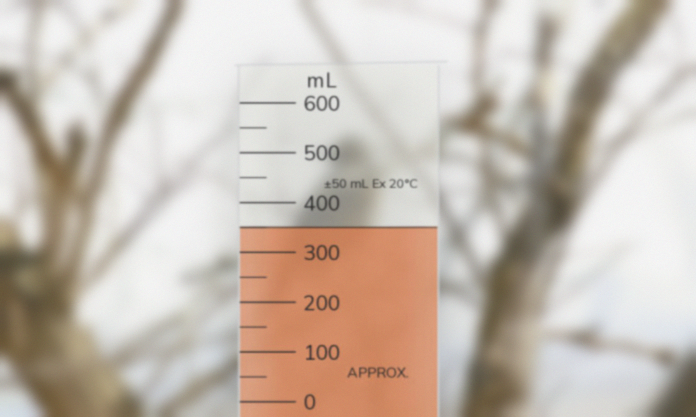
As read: **350** mL
